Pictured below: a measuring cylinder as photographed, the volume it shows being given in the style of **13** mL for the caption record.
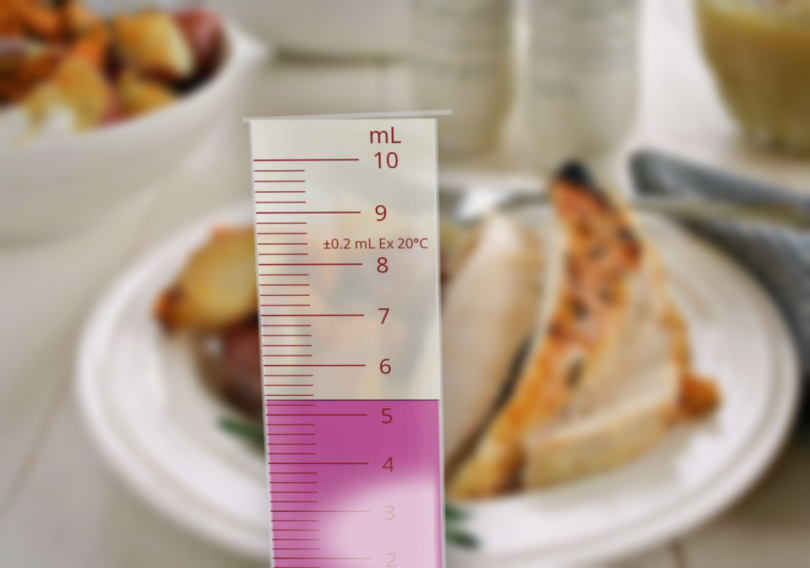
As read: **5.3** mL
